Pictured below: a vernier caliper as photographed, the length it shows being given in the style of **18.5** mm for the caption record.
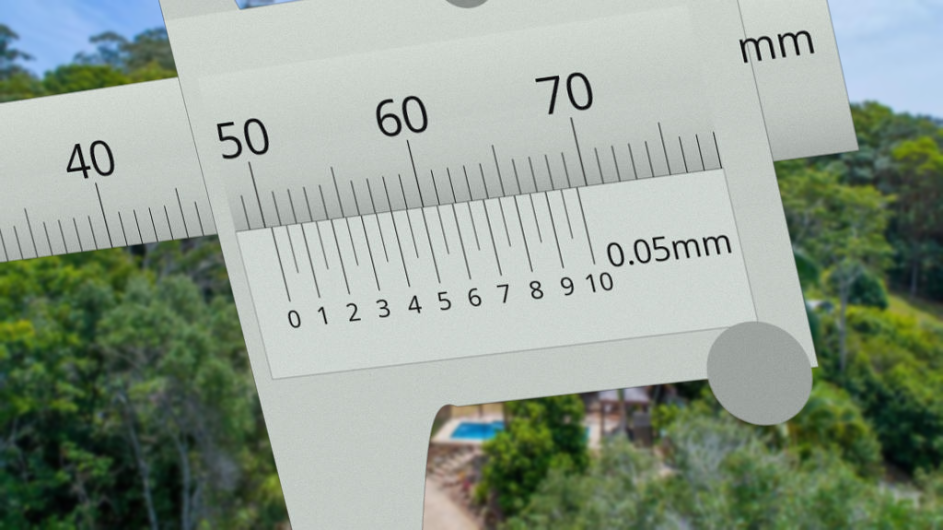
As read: **50.4** mm
